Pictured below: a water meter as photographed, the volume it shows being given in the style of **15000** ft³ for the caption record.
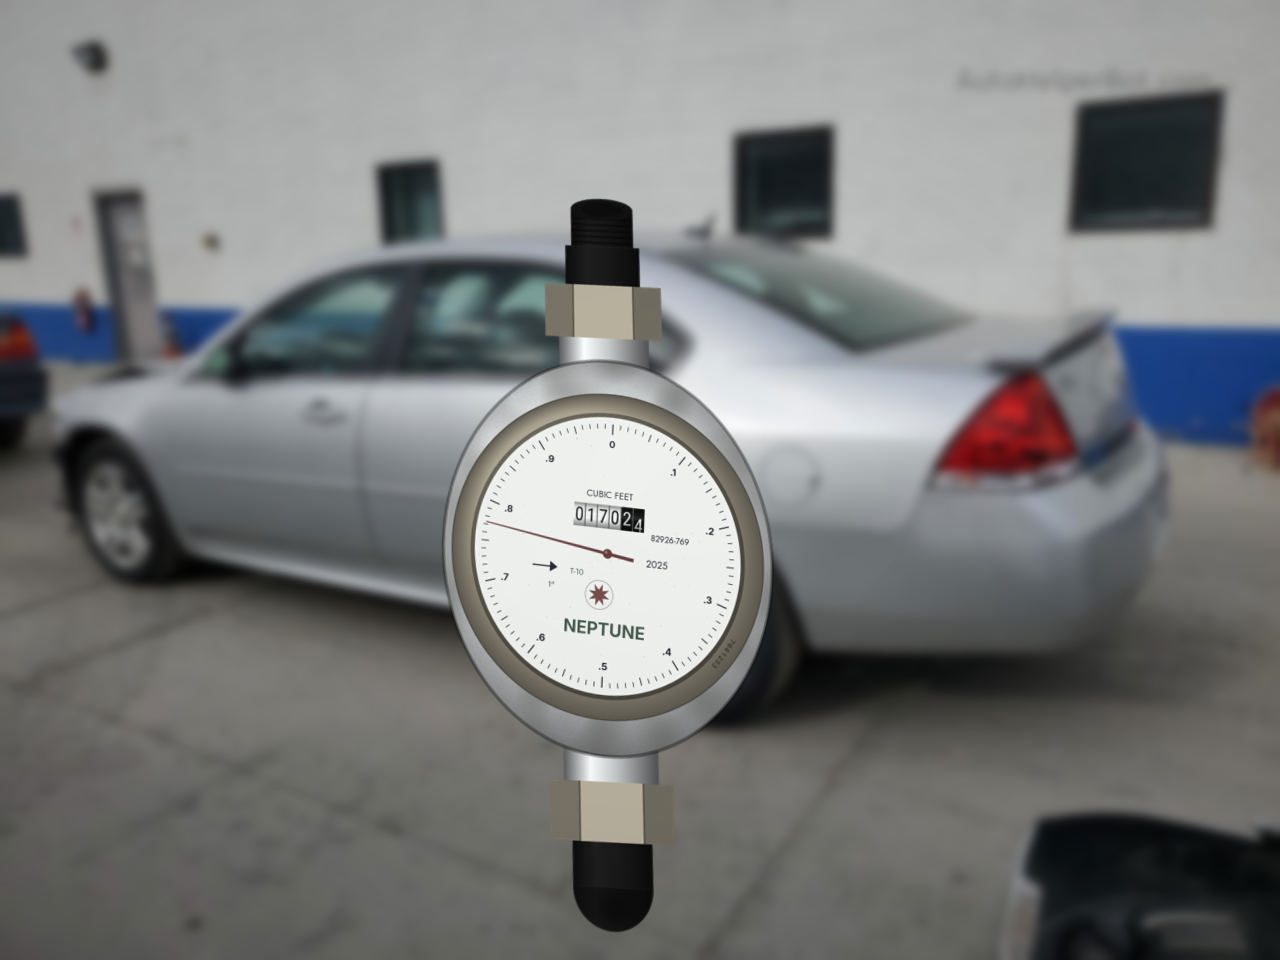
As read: **17023.77** ft³
